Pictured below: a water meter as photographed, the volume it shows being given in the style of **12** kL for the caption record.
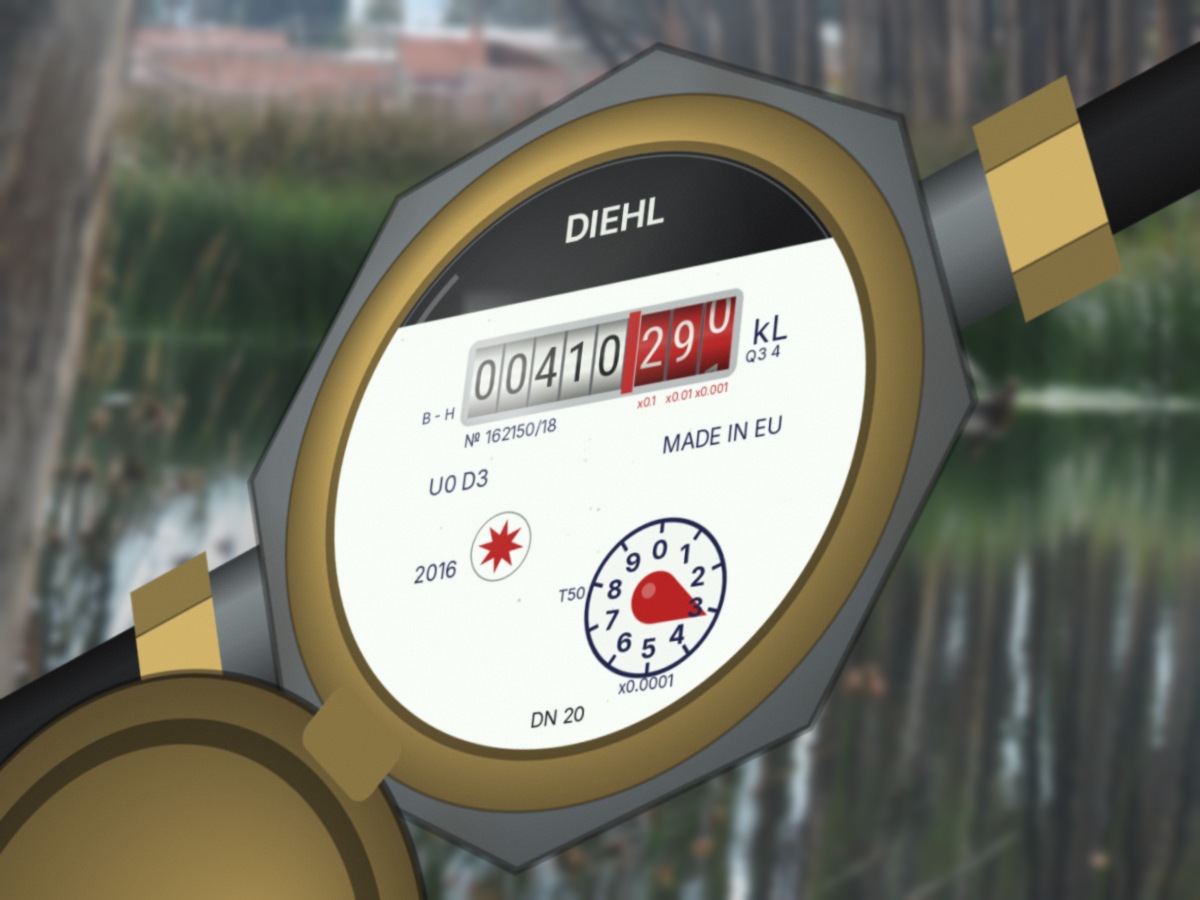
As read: **410.2903** kL
